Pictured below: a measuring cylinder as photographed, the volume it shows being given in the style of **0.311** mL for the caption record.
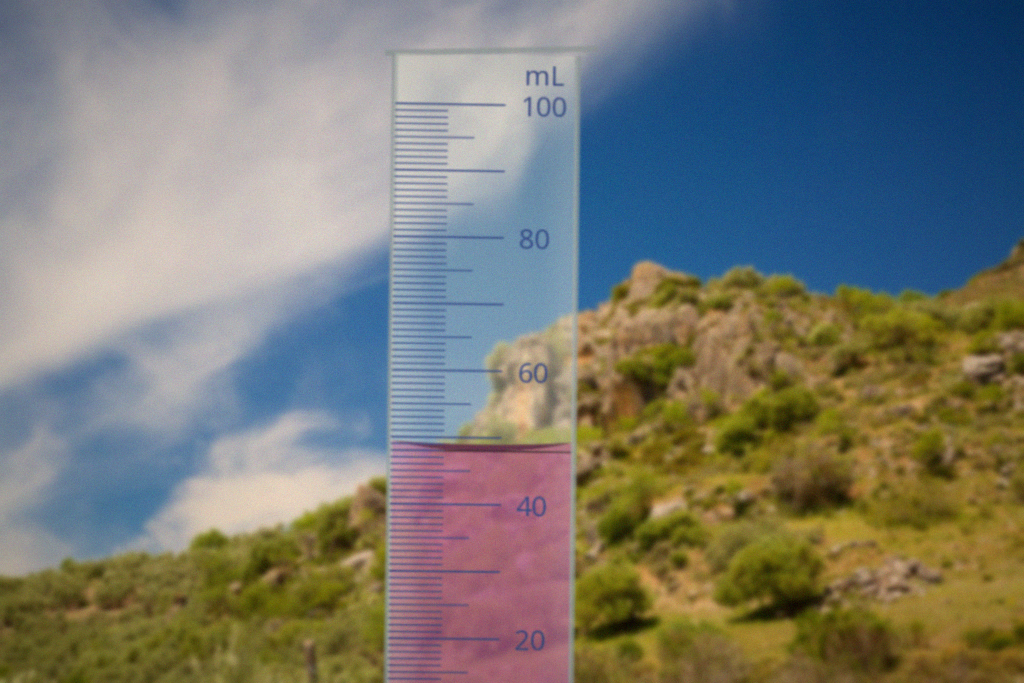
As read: **48** mL
